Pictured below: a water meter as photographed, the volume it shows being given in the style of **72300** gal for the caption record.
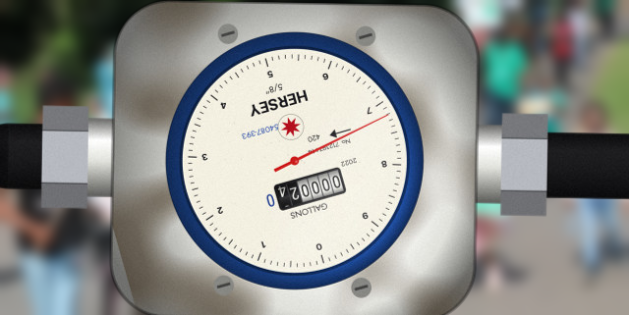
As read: **237.2** gal
